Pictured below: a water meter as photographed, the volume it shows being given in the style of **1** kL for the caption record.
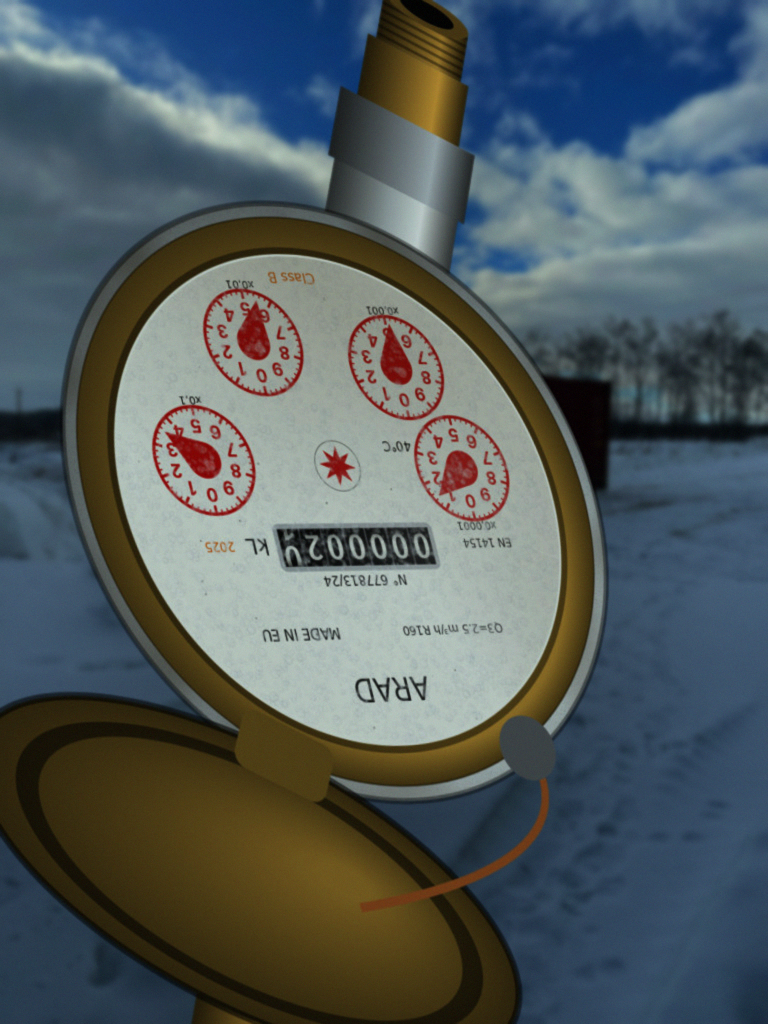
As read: **20.3551** kL
